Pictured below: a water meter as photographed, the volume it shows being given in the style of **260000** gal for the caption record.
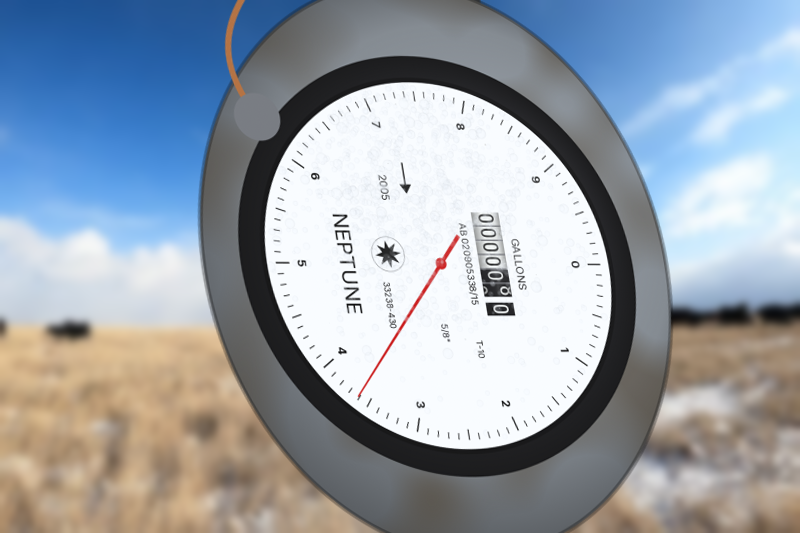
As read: **83.6** gal
